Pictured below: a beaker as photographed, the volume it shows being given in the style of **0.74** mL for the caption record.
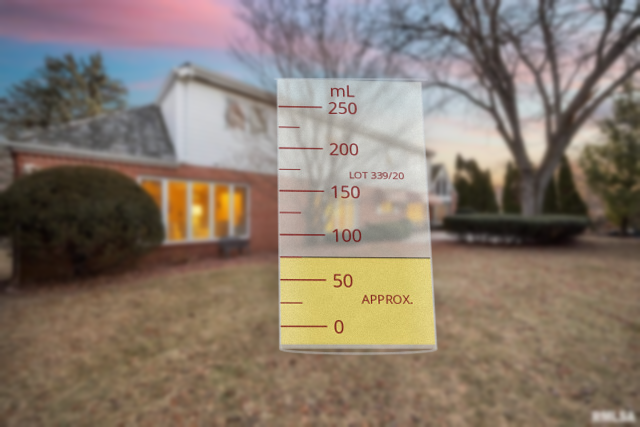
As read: **75** mL
